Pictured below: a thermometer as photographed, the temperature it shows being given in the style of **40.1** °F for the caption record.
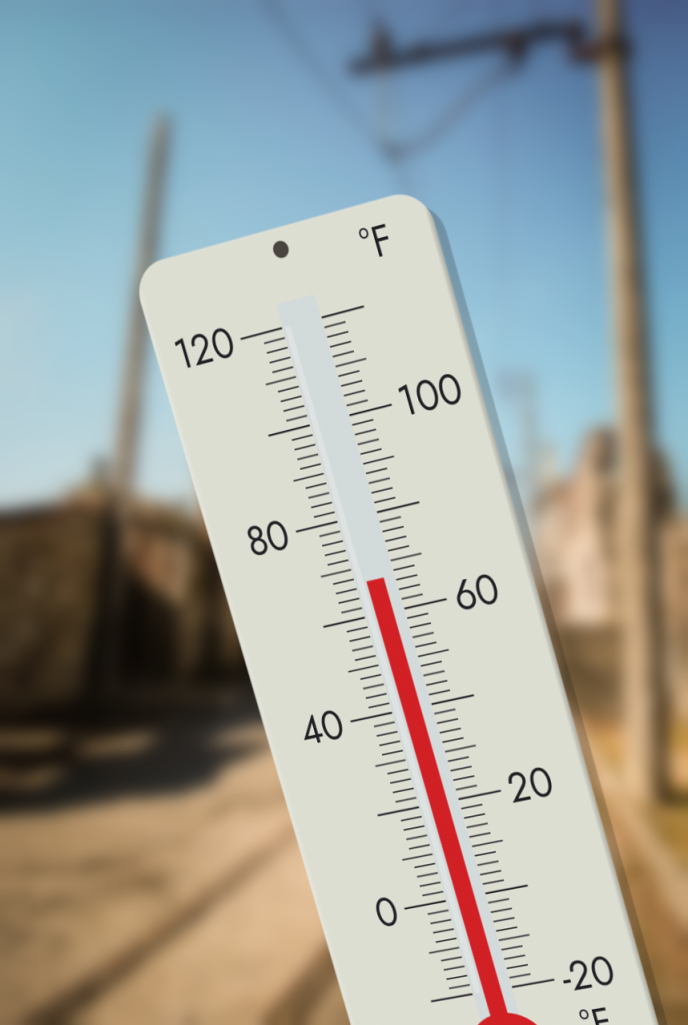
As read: **67** °F
